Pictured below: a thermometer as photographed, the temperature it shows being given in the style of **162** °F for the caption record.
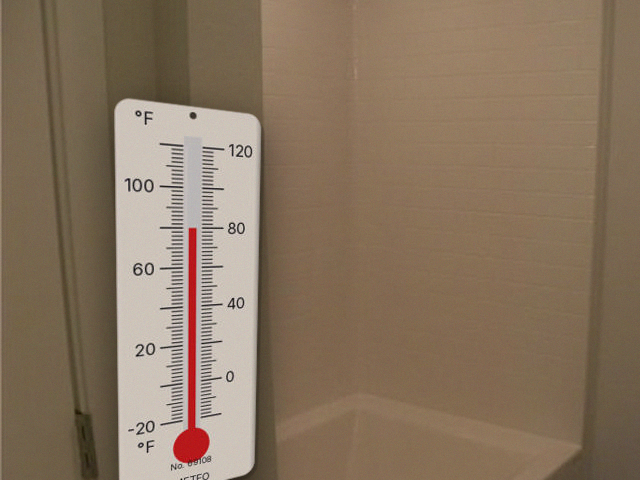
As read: **80** °F
